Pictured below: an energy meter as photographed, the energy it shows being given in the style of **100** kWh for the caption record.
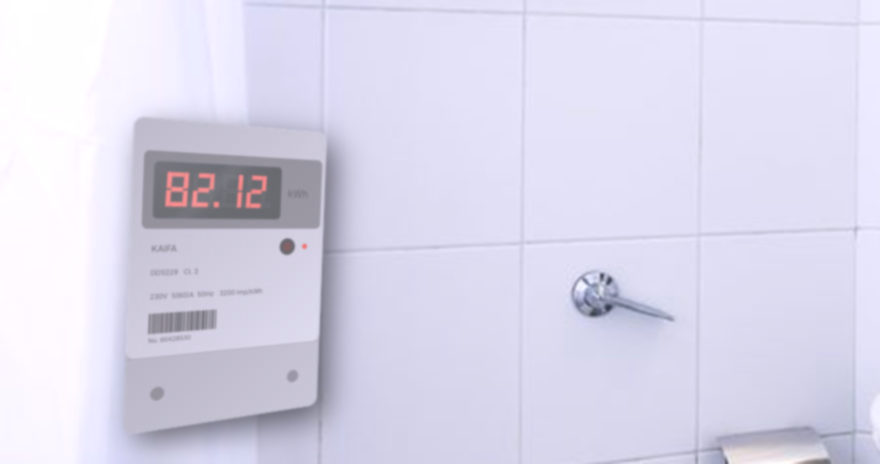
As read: **82.12** kWh
